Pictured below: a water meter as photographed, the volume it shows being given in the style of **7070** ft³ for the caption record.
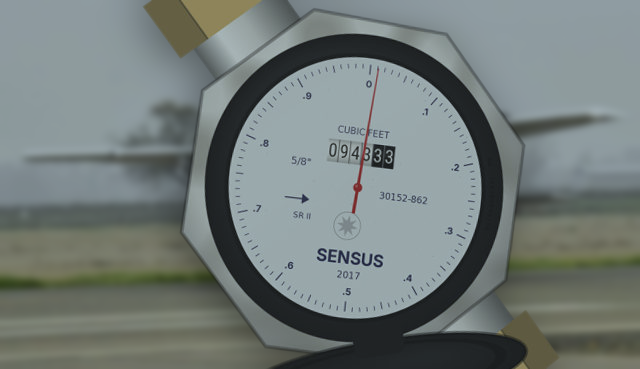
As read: **94333.01** ft³
